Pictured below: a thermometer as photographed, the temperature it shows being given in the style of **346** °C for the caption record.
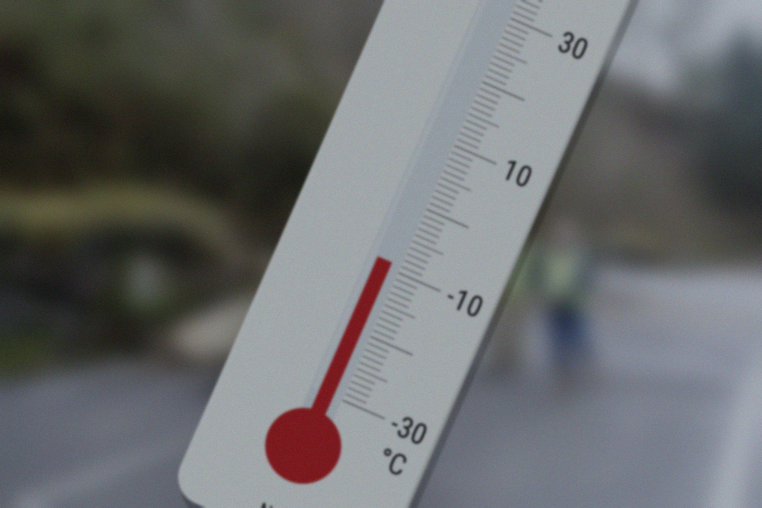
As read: **-9** °C
